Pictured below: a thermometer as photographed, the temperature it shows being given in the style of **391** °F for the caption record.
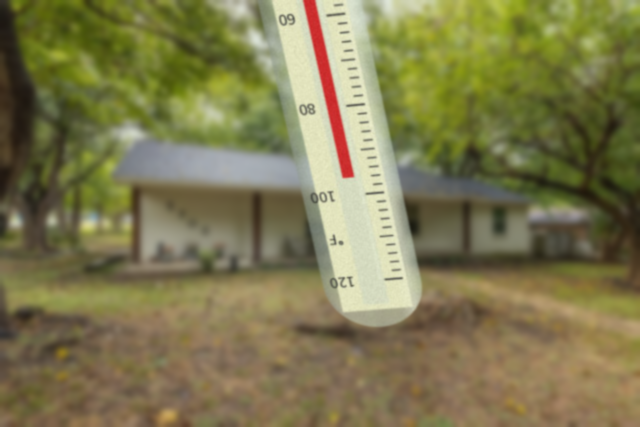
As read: **96** °F
